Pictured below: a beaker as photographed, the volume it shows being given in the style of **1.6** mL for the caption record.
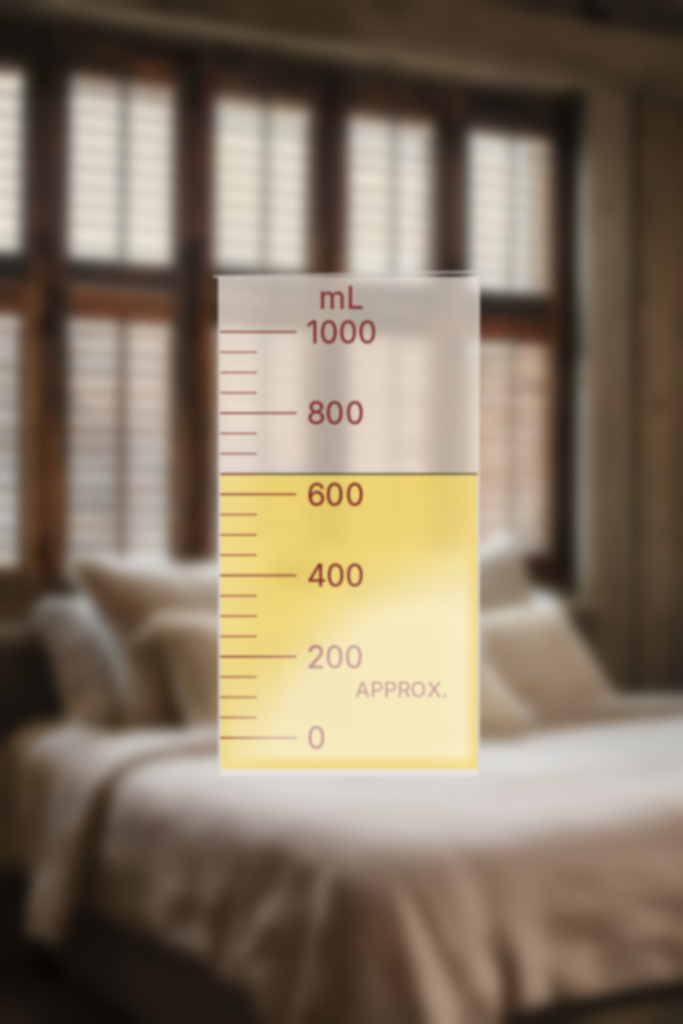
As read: **650** mL
